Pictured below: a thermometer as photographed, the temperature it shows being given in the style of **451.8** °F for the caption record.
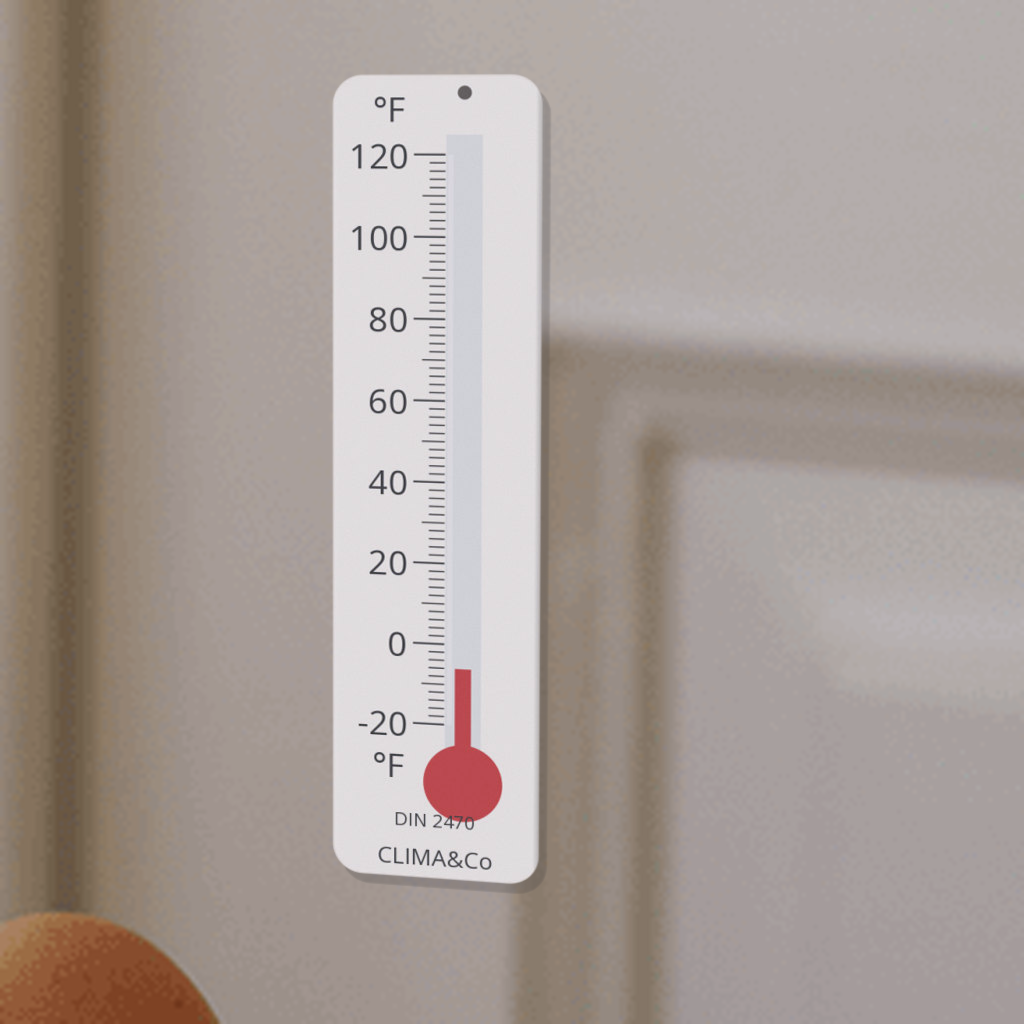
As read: **-6** °F
